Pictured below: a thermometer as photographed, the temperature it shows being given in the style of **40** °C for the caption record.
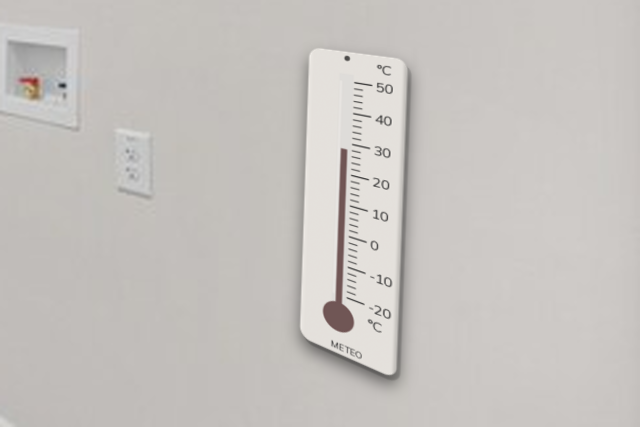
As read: **28** °C
